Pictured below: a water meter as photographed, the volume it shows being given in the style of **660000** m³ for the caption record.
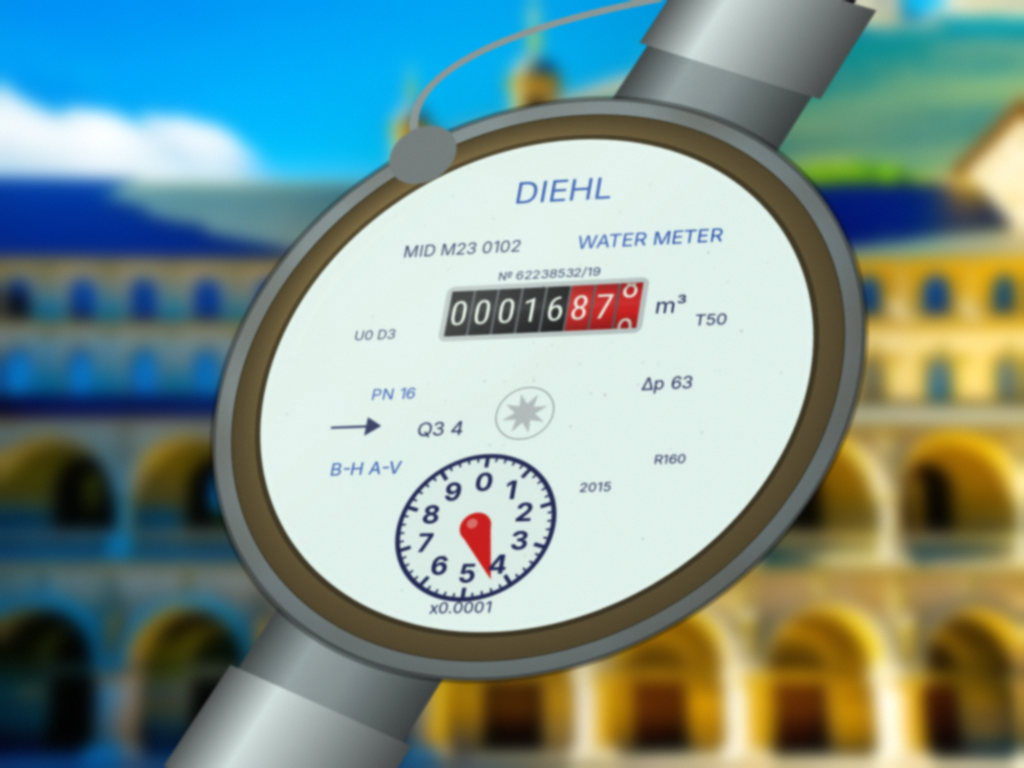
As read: **16.8784** m³
